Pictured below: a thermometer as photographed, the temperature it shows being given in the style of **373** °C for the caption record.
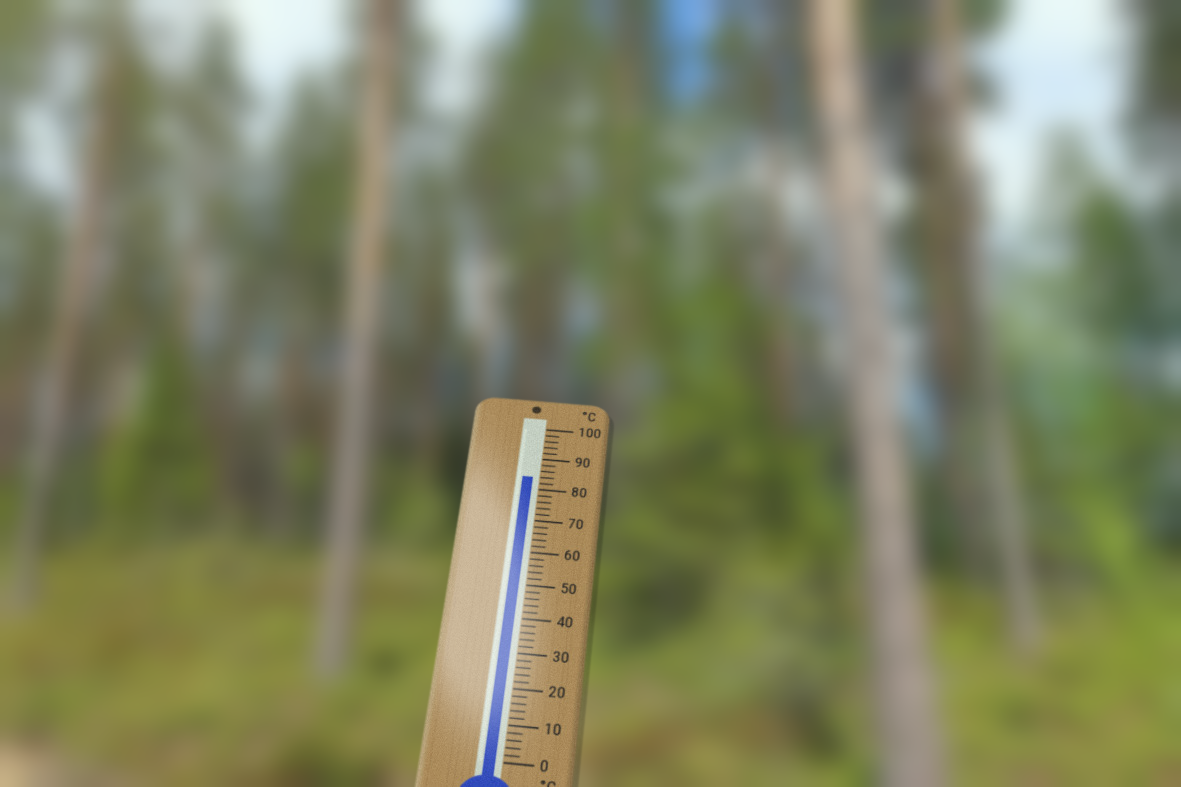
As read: **84** °C
